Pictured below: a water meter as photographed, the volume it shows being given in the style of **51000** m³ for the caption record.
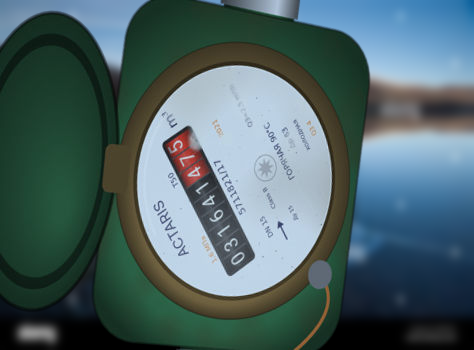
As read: **31641.475** m³
